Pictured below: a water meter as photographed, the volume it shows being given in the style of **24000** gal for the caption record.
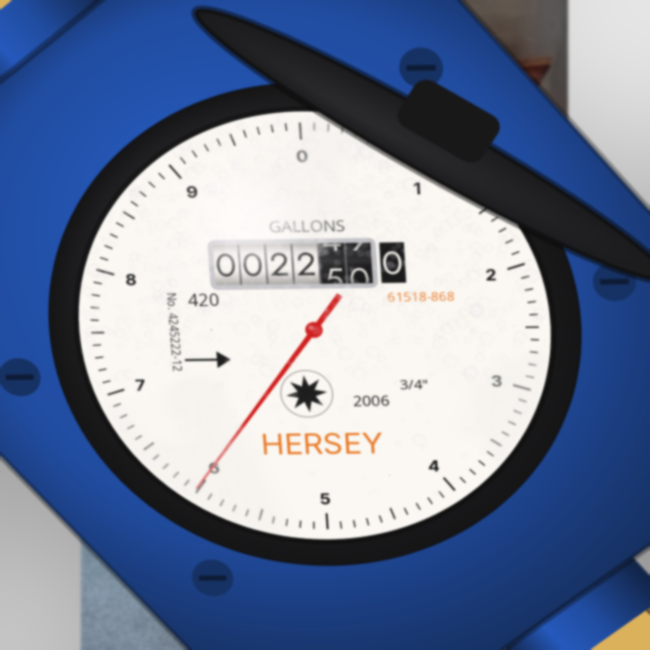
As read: **22496.0** gal
